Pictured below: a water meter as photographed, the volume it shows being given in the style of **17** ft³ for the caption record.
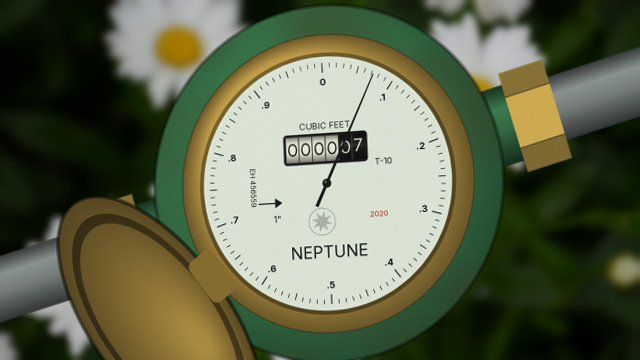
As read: **7.07** ft³
